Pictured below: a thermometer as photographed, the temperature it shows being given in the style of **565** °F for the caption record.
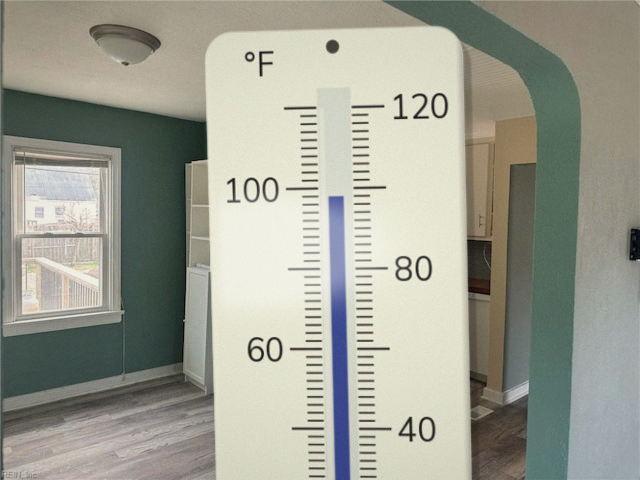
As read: **98** °F
